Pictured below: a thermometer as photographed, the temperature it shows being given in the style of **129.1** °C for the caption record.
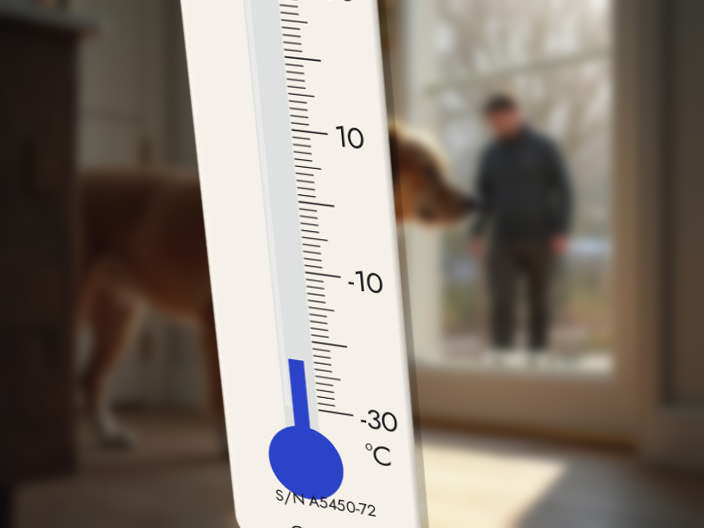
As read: **-23** °C
